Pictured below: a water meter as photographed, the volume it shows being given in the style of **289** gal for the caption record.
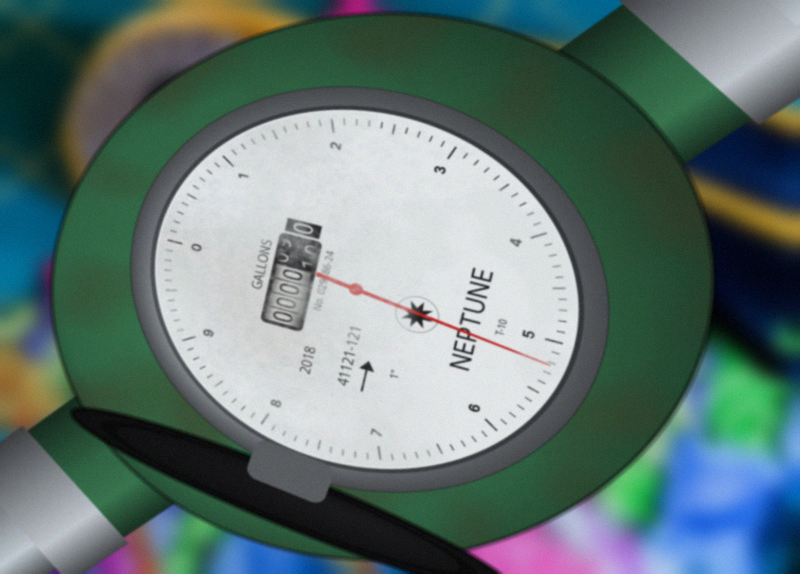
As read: **95.2** gal
